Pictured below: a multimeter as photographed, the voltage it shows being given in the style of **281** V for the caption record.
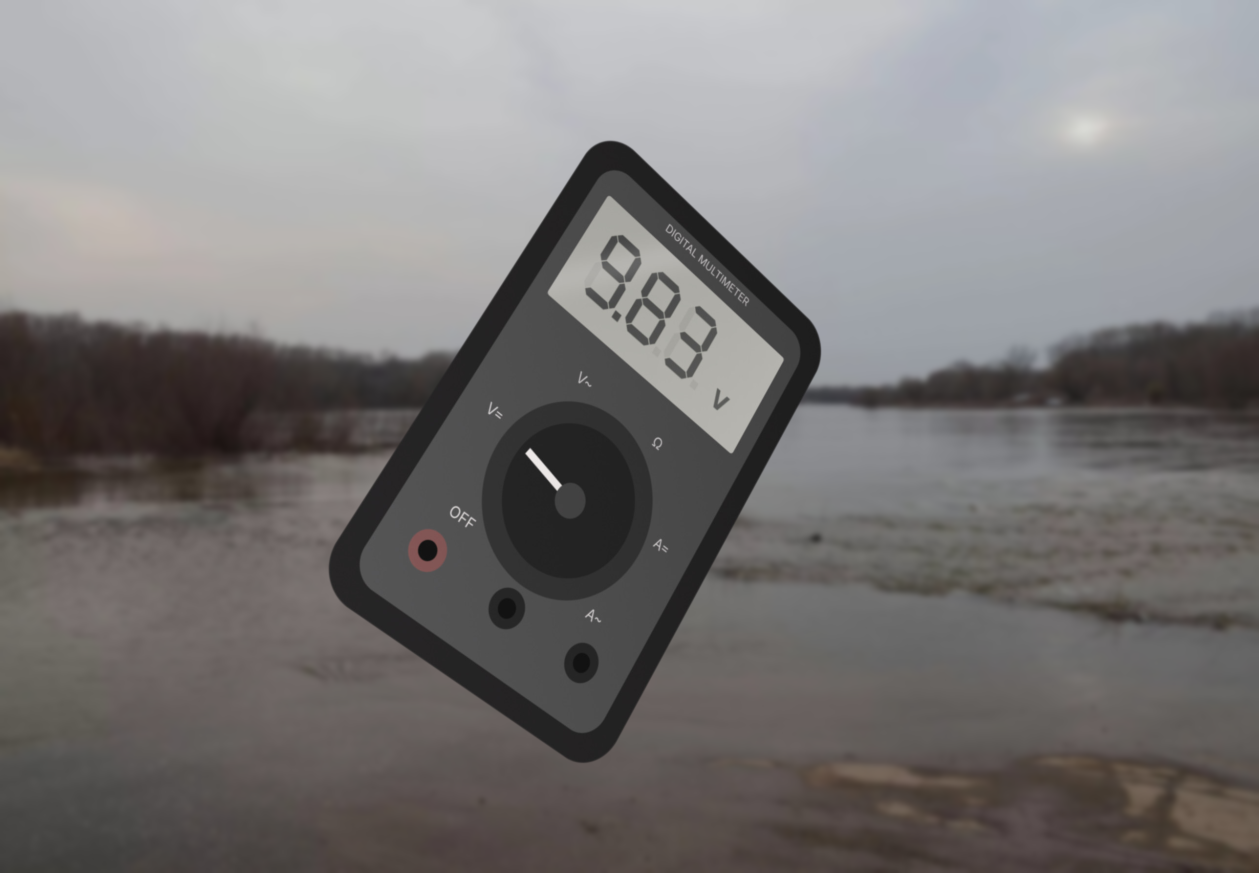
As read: **9.83** V
